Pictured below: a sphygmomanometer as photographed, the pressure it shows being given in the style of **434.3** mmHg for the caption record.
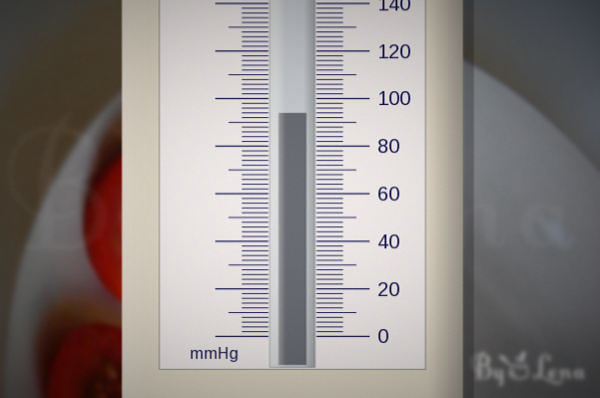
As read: **94** mmHg
